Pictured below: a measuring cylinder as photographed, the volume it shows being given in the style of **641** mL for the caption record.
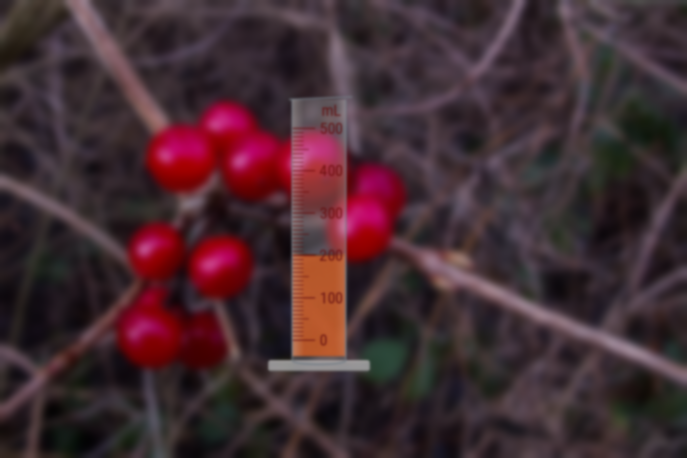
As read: **200** mL
